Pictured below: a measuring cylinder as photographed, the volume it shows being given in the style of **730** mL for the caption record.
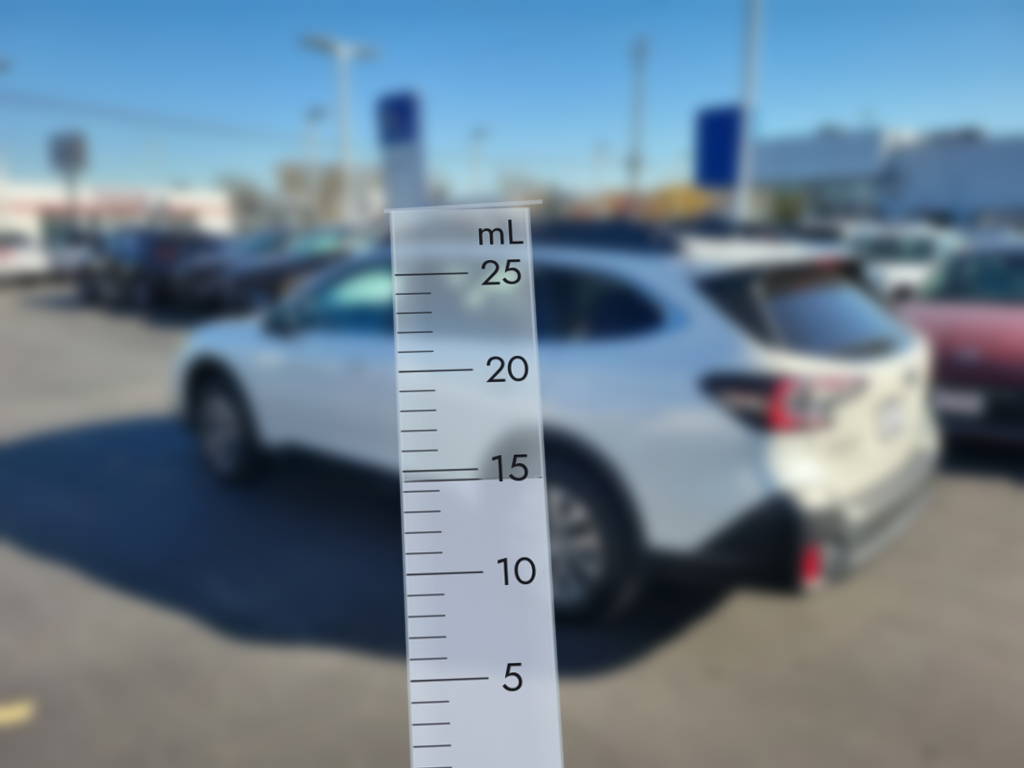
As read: **14.5** mL
